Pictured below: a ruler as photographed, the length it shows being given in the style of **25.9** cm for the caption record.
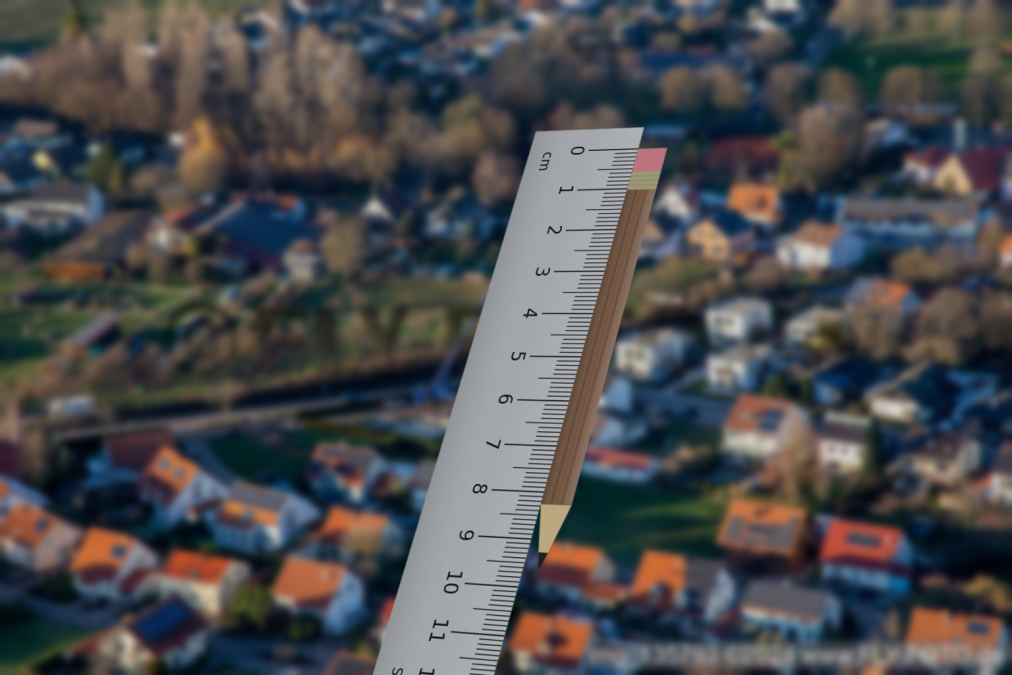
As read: **9.6** cm
